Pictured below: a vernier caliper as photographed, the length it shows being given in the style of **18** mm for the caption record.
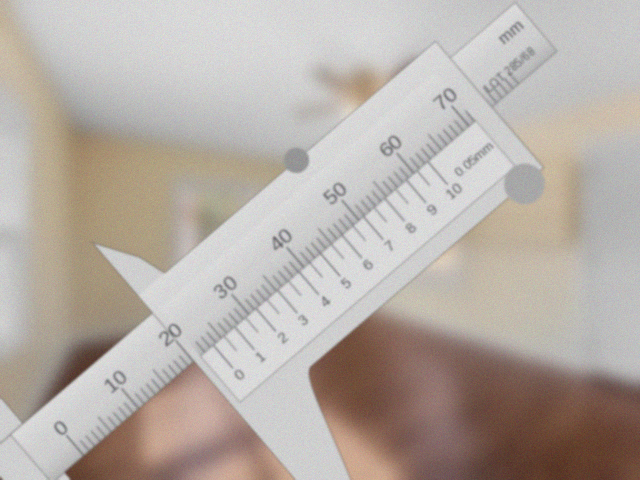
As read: **23.5** mm
